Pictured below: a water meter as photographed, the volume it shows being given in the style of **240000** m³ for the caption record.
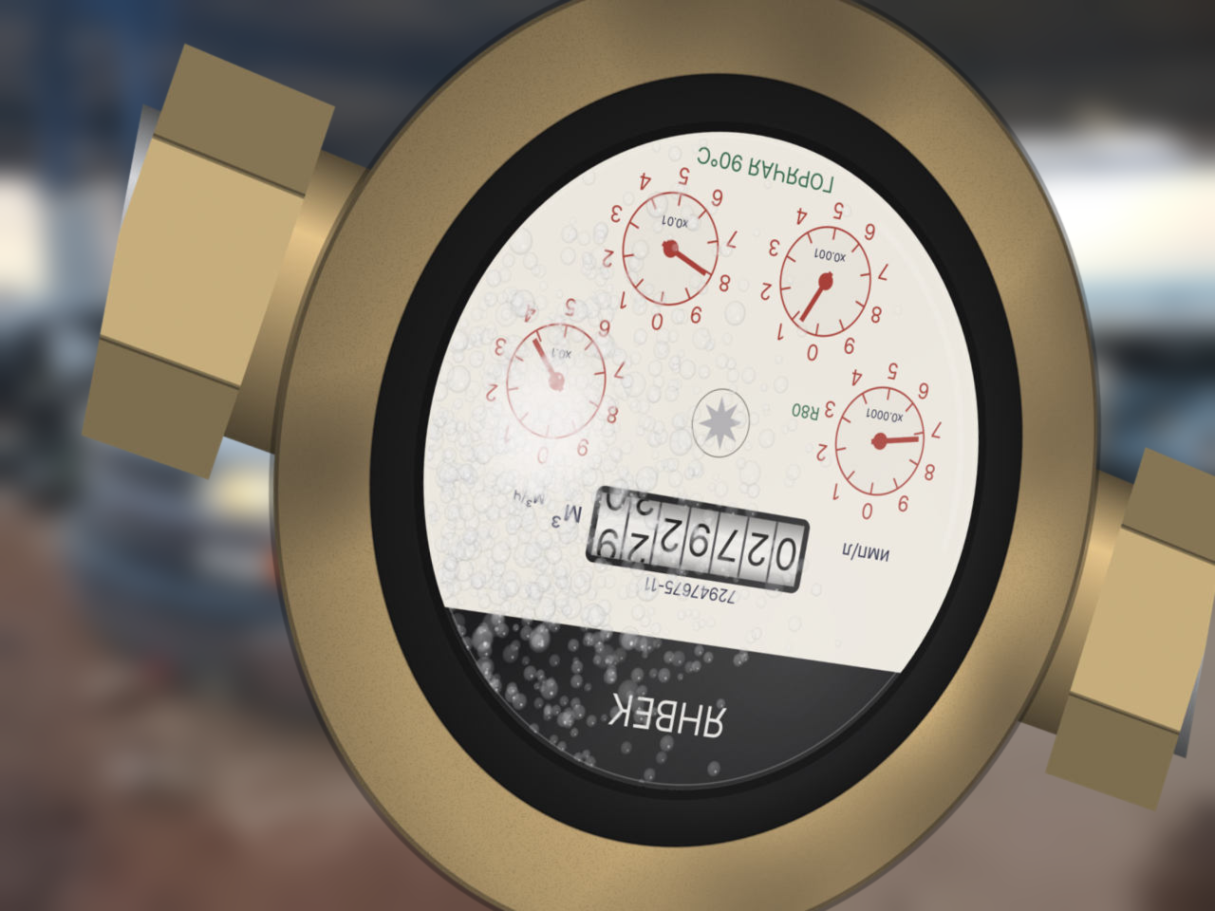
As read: **279229.3807** m³
